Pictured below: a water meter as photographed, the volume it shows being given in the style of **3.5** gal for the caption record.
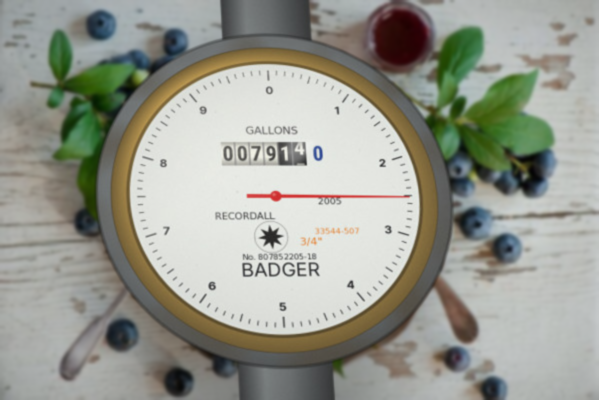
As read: **79142.5** gal
